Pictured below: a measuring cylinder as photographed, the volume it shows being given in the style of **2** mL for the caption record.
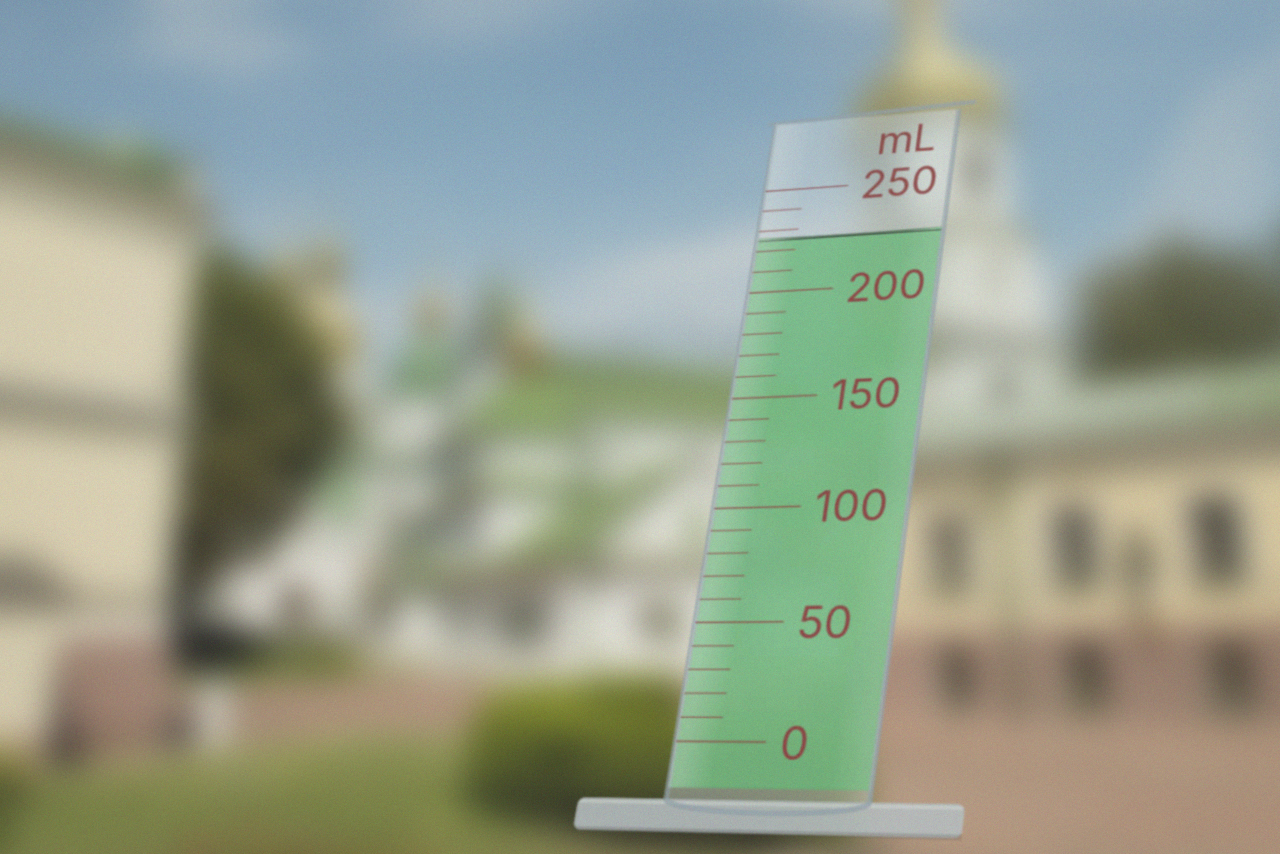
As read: **225** mL
